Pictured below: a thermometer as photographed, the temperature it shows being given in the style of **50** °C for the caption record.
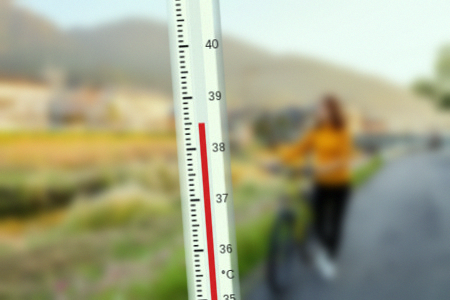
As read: **38.5** °C
